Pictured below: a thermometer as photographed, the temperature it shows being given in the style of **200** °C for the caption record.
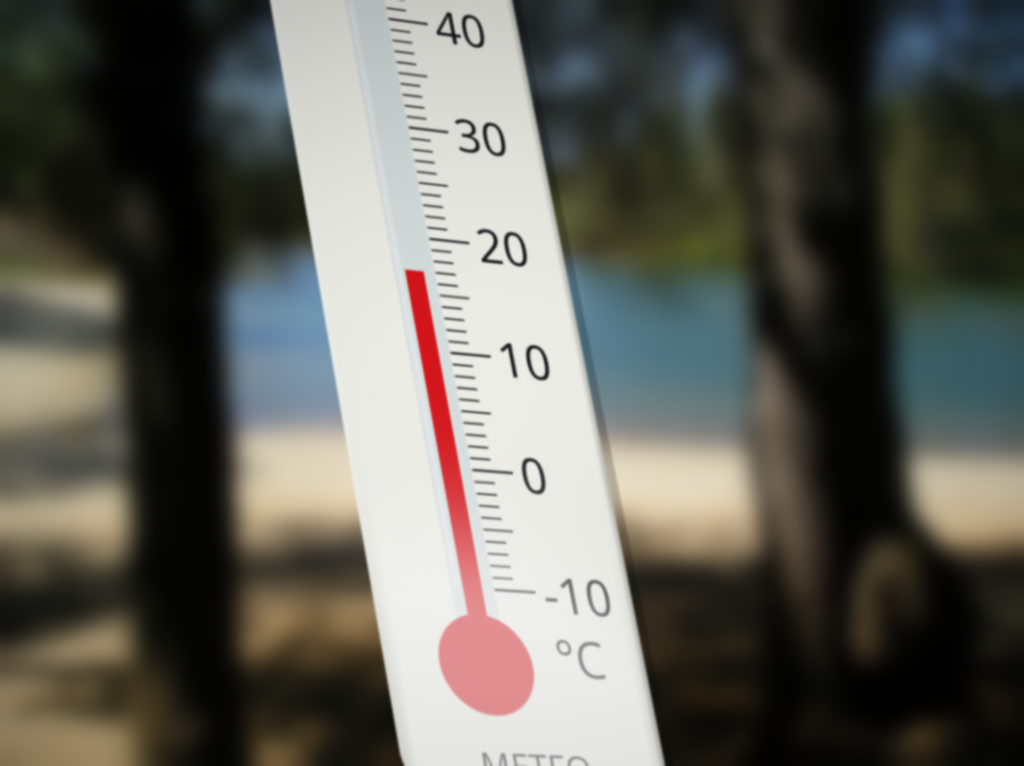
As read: **17** °C
